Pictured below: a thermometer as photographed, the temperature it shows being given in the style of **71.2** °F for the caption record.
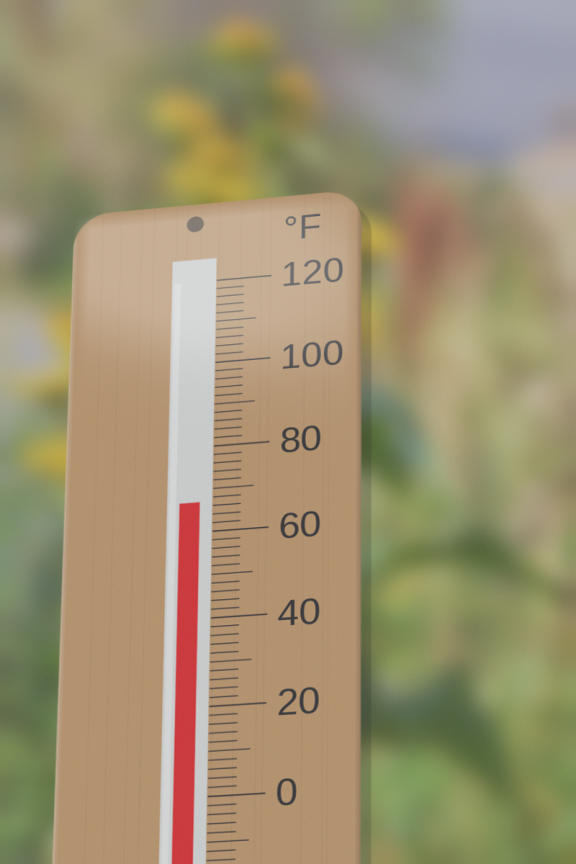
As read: **67** °F
